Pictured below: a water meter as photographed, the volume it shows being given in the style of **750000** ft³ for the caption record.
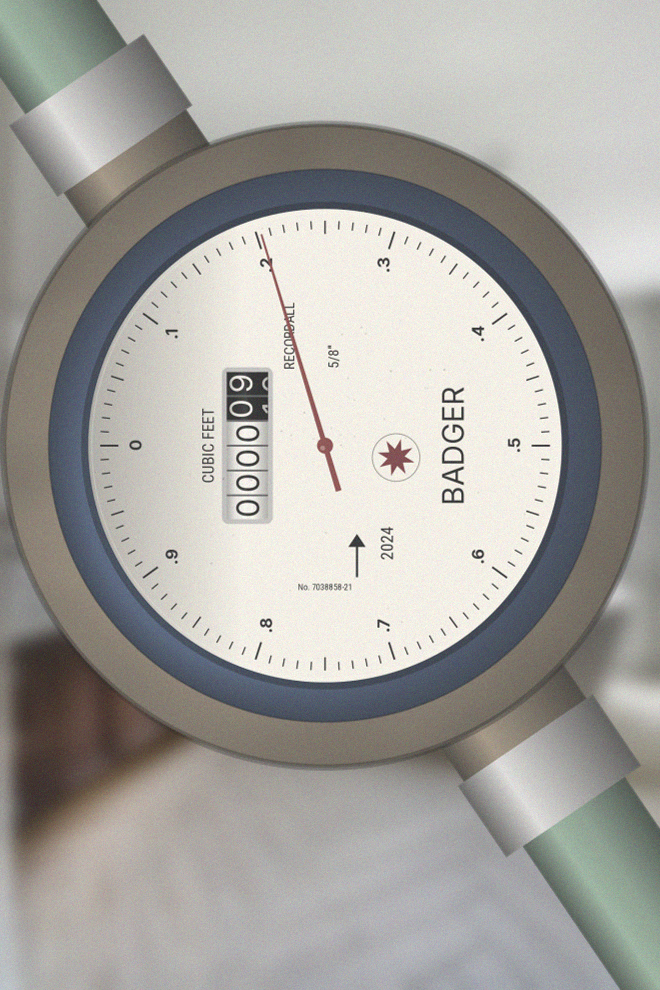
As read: **9.20** ft³
